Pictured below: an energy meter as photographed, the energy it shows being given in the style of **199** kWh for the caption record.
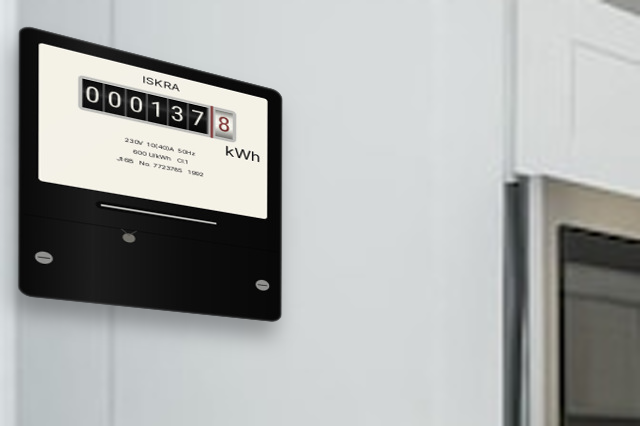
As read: **137.8** kWh
